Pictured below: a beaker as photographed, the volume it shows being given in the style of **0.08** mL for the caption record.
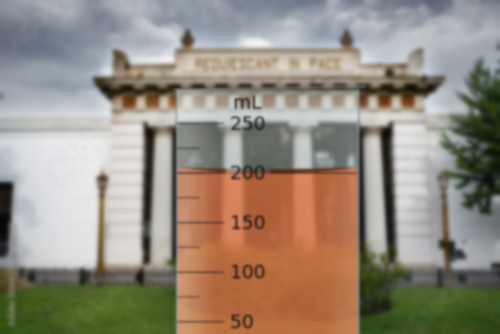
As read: **200** mL
